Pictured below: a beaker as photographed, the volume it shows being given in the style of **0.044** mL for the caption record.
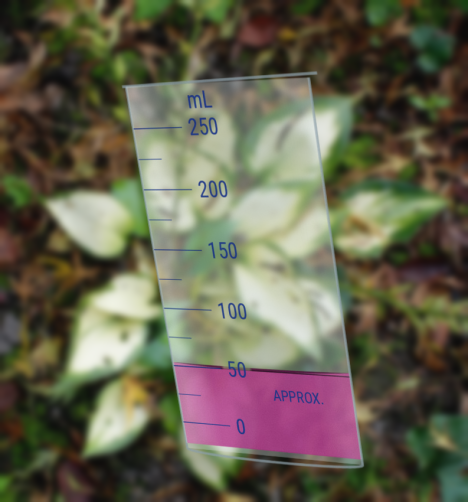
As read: **50** mL
